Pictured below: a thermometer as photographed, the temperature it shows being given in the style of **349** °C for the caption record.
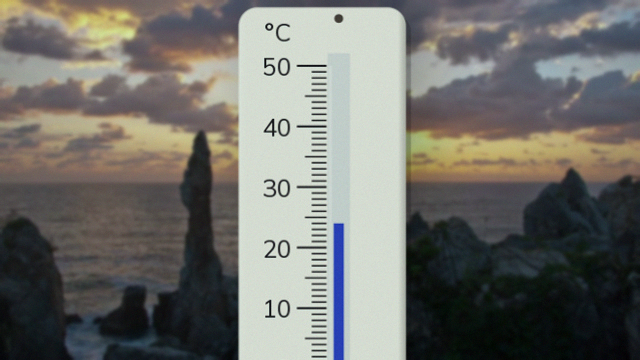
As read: **24** °C
